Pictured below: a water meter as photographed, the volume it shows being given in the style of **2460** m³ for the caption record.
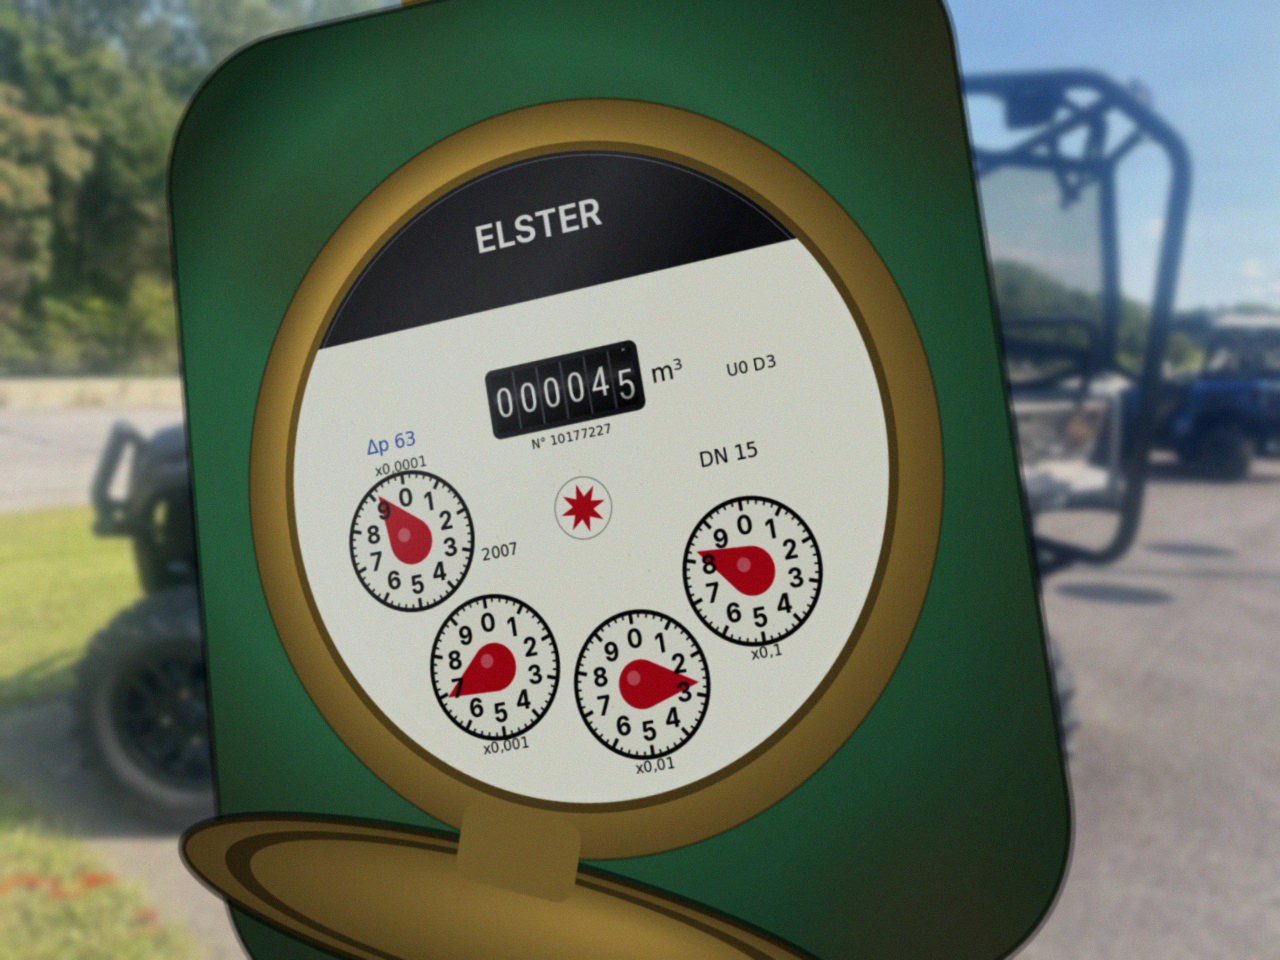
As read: **44.8269** m³
